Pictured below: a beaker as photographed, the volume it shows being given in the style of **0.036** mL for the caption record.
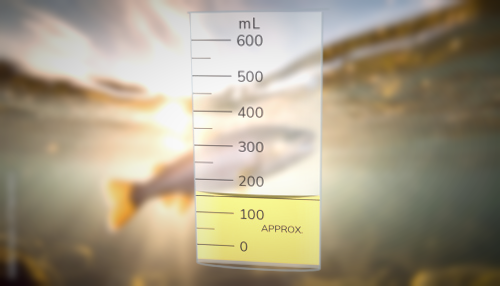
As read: **150** mL
